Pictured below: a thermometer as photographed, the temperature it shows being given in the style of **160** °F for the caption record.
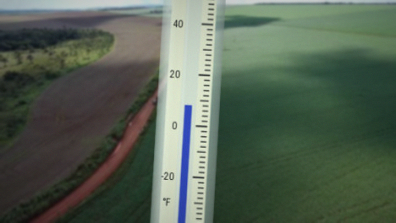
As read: **8** °F
